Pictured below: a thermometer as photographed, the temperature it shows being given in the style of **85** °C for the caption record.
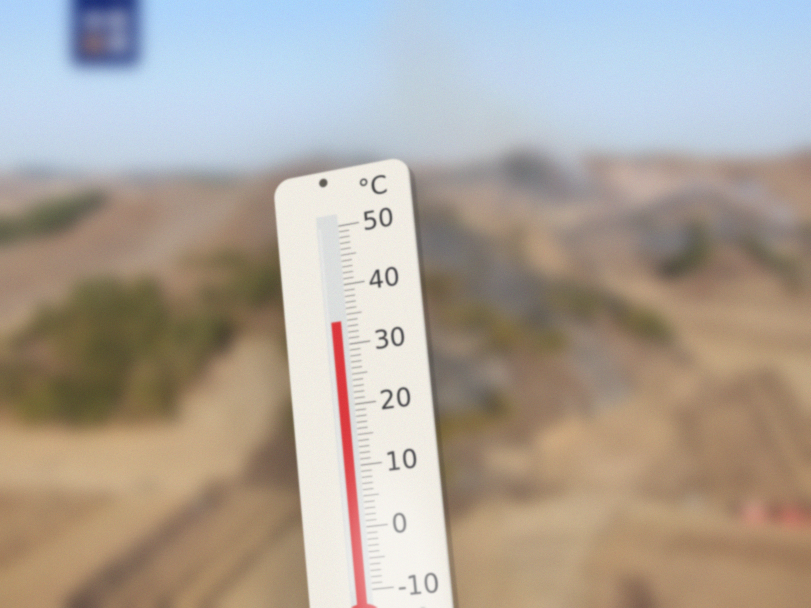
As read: **34** °C
